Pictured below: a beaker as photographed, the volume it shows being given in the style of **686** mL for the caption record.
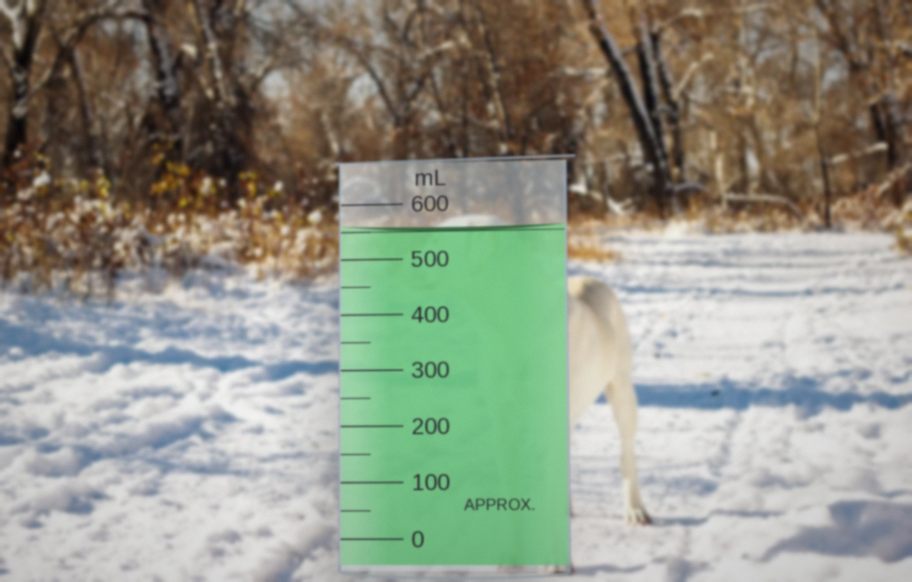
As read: **550** mL
